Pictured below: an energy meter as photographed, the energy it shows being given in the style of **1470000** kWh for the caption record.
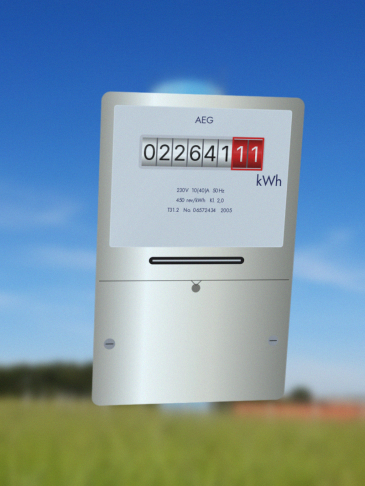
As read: **22641.11** kWh
